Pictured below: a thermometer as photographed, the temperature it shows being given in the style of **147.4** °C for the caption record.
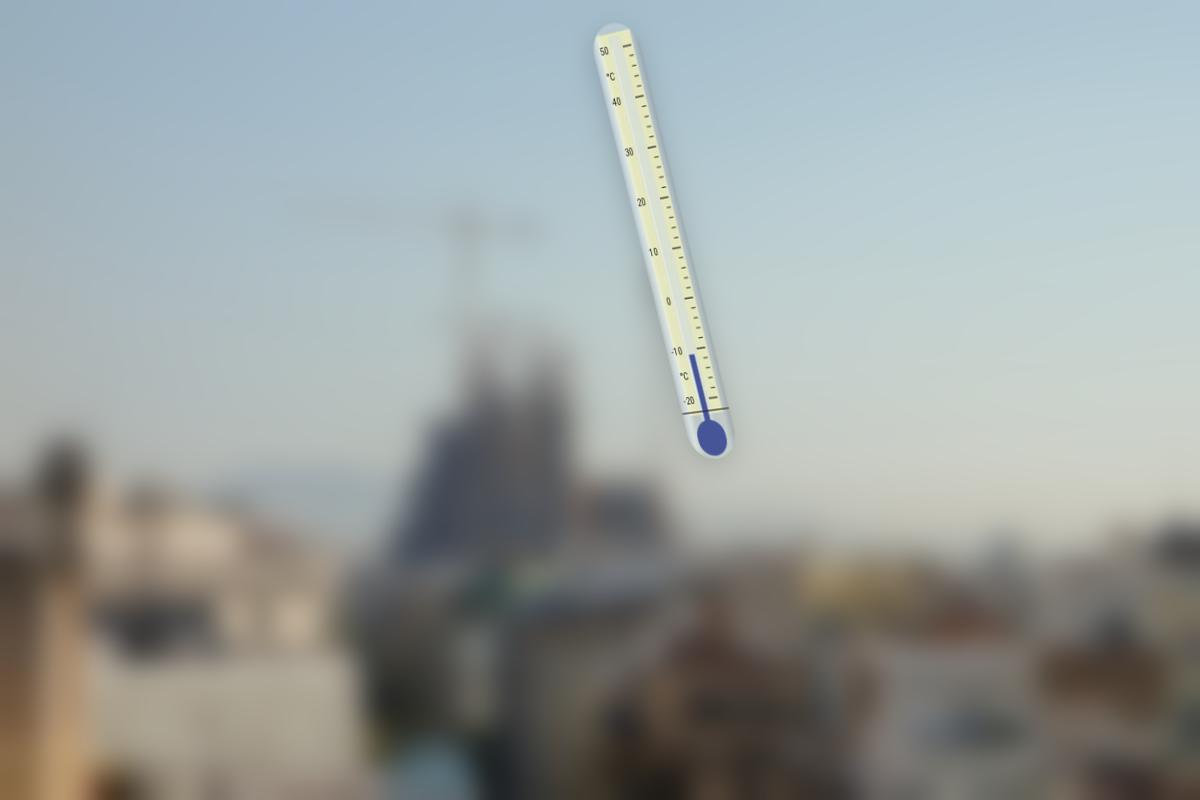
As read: **-11** °C
